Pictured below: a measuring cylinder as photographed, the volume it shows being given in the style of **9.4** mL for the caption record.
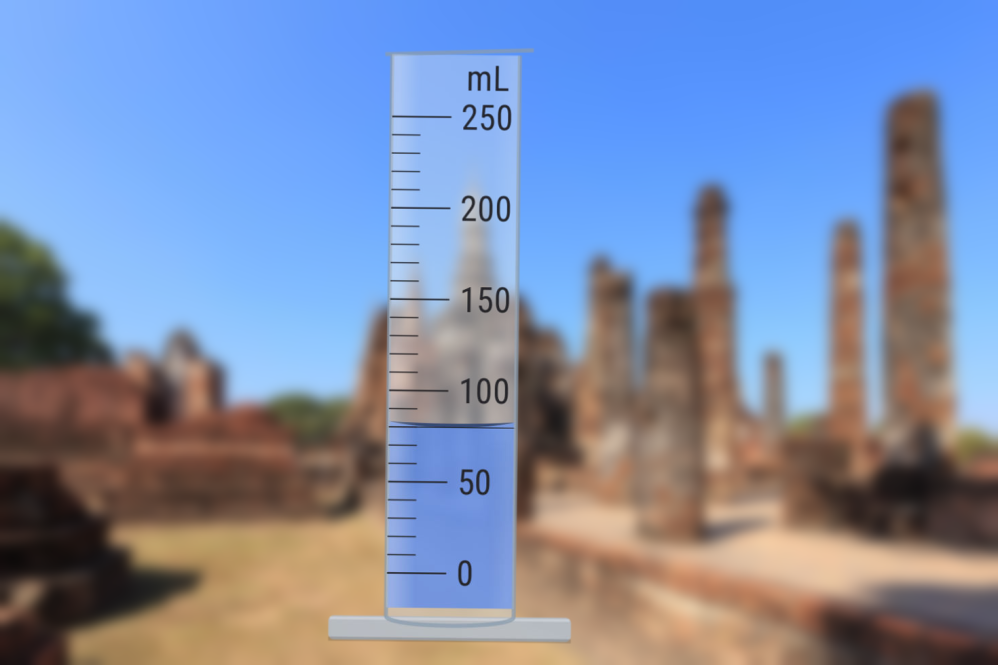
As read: **80** mL
